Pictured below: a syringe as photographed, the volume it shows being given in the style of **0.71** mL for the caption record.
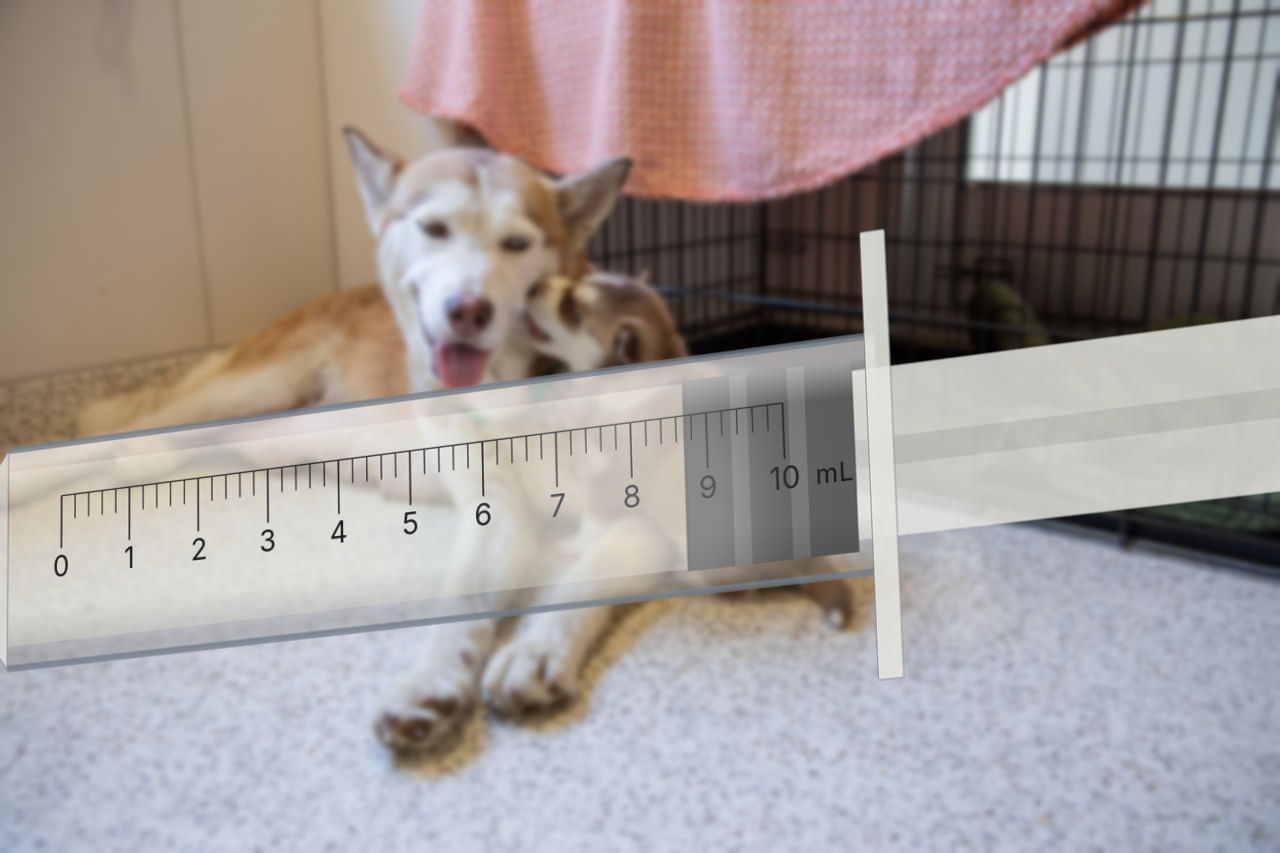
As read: **8.7** mL
